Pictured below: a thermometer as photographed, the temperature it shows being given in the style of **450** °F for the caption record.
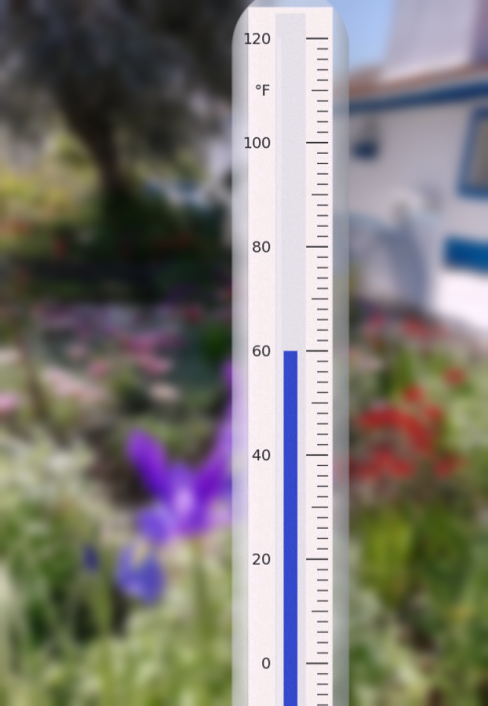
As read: **60** °F
